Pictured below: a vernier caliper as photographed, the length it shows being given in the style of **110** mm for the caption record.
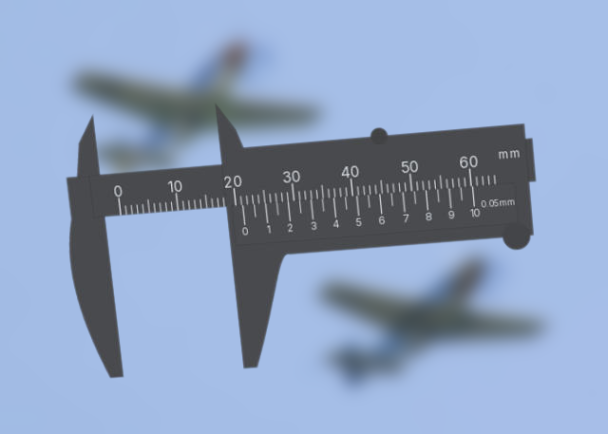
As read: **21.2** mm
